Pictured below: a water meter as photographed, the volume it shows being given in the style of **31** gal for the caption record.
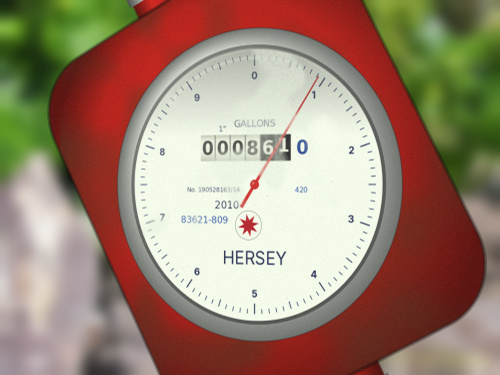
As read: **8610.9** gal
